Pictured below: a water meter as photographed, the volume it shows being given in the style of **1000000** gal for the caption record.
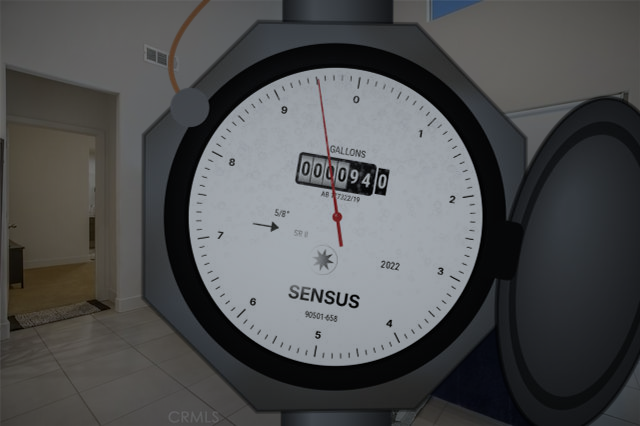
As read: **939.5** gal
